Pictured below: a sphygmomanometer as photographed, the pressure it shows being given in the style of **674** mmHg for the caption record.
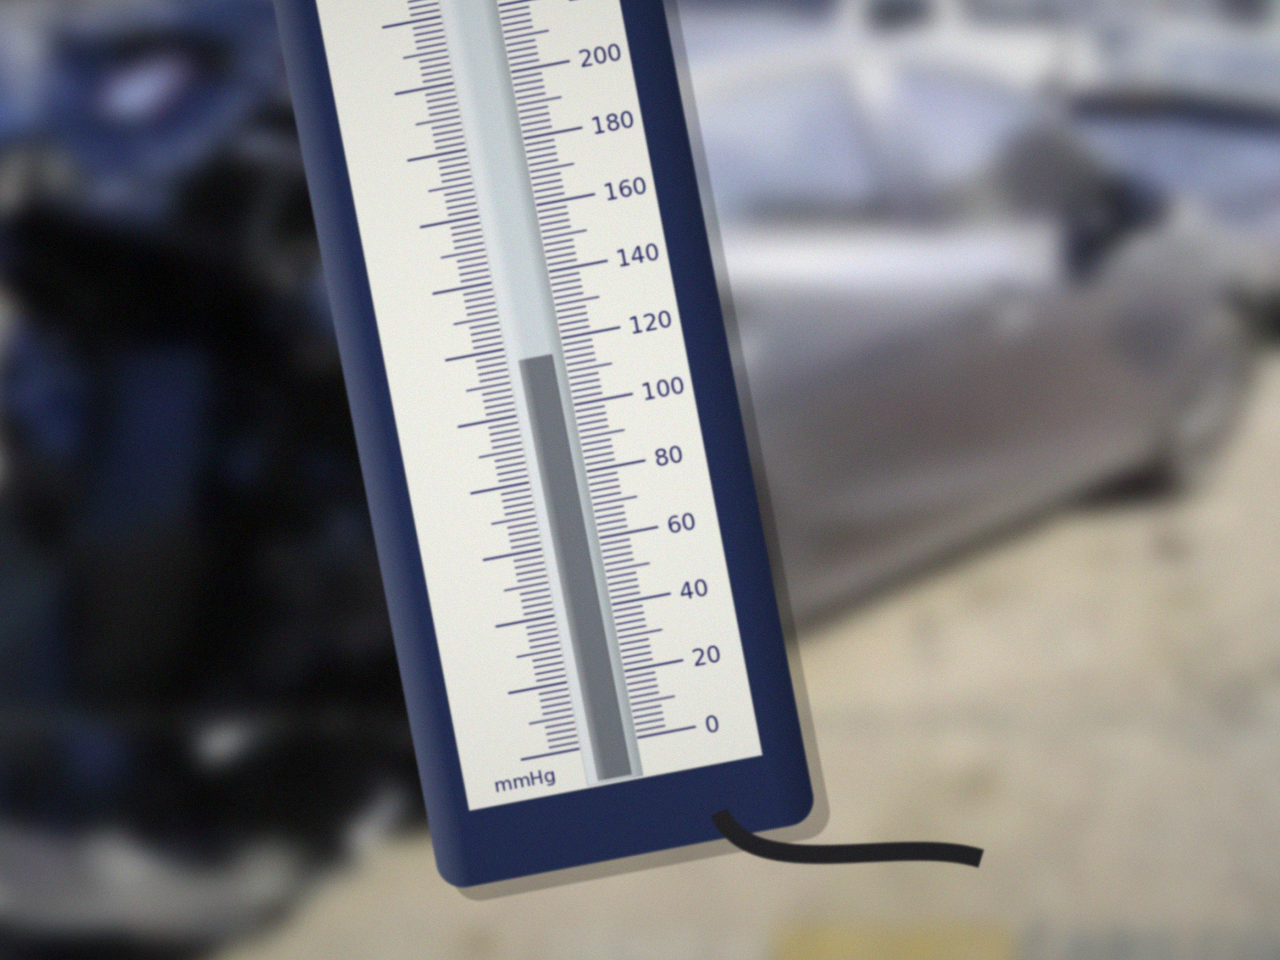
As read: **116** mmHg
